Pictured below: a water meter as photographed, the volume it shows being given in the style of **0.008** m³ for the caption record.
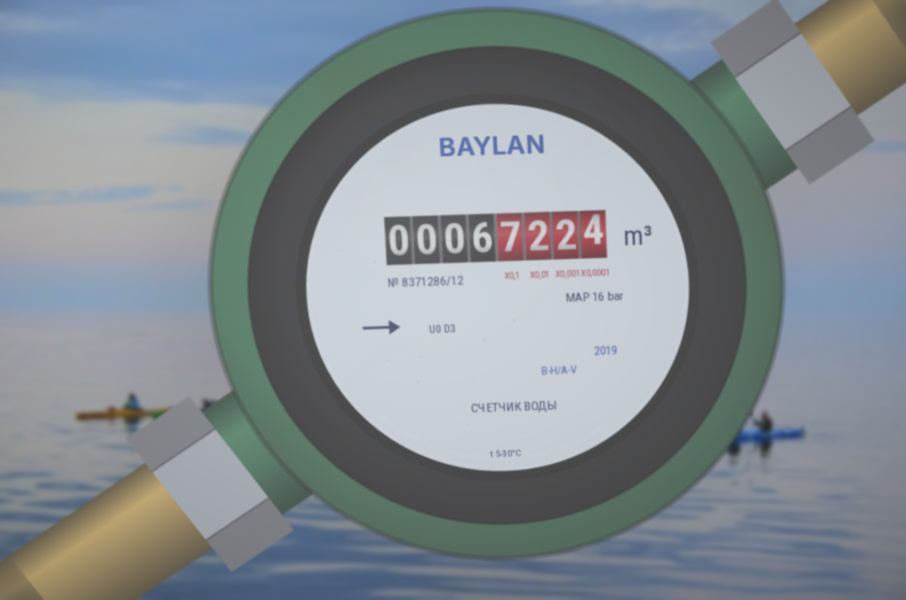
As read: **6.7224** m³
